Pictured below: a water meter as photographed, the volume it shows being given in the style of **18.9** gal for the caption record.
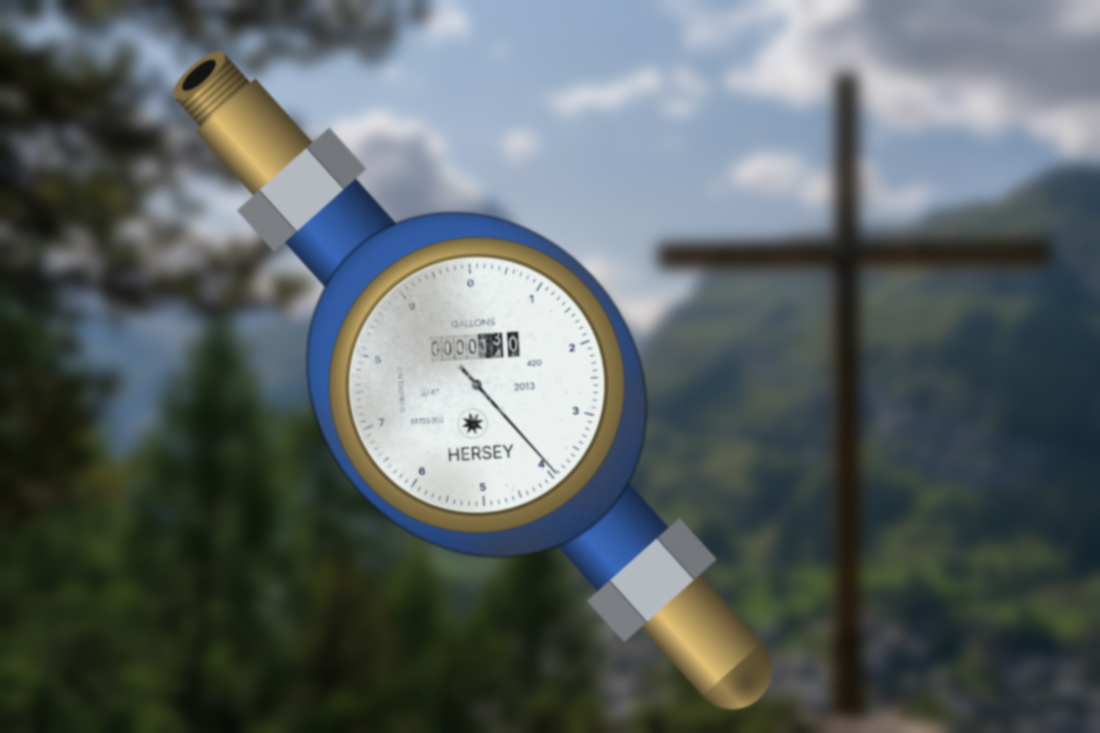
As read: **133.9** gal
